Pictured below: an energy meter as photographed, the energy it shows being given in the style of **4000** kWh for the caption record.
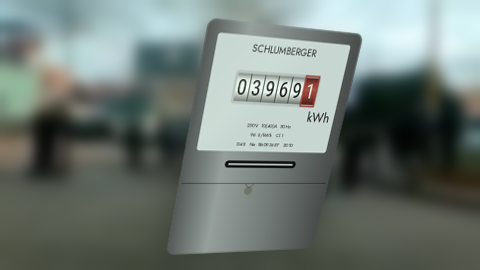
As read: **3969.1** kWh
